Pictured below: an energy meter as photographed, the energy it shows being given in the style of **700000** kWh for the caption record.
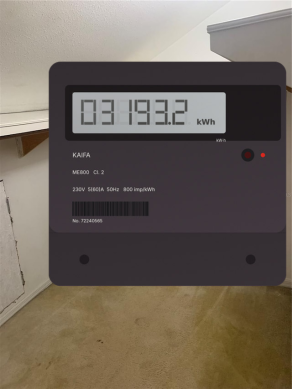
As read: **3193.2** kWh
